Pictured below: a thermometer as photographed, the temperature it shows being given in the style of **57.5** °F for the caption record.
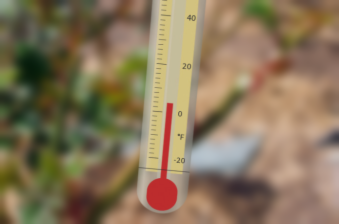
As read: **4** °F
